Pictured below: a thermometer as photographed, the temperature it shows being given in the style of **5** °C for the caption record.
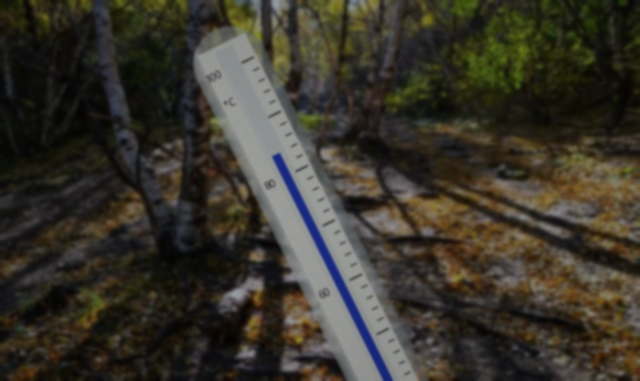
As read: **84** °C
